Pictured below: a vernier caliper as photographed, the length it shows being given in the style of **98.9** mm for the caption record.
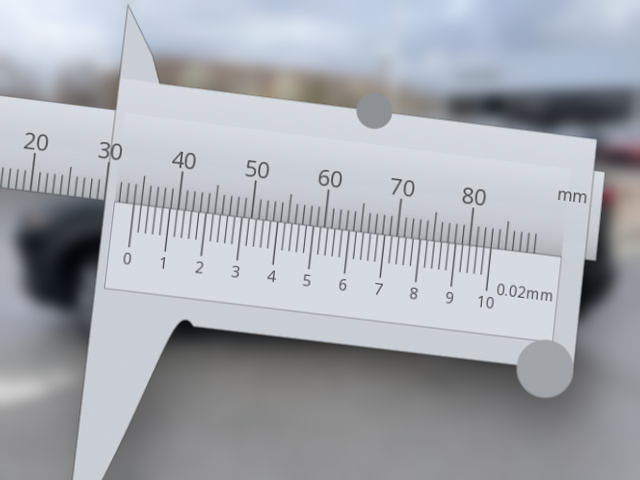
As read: **34.0** mm
